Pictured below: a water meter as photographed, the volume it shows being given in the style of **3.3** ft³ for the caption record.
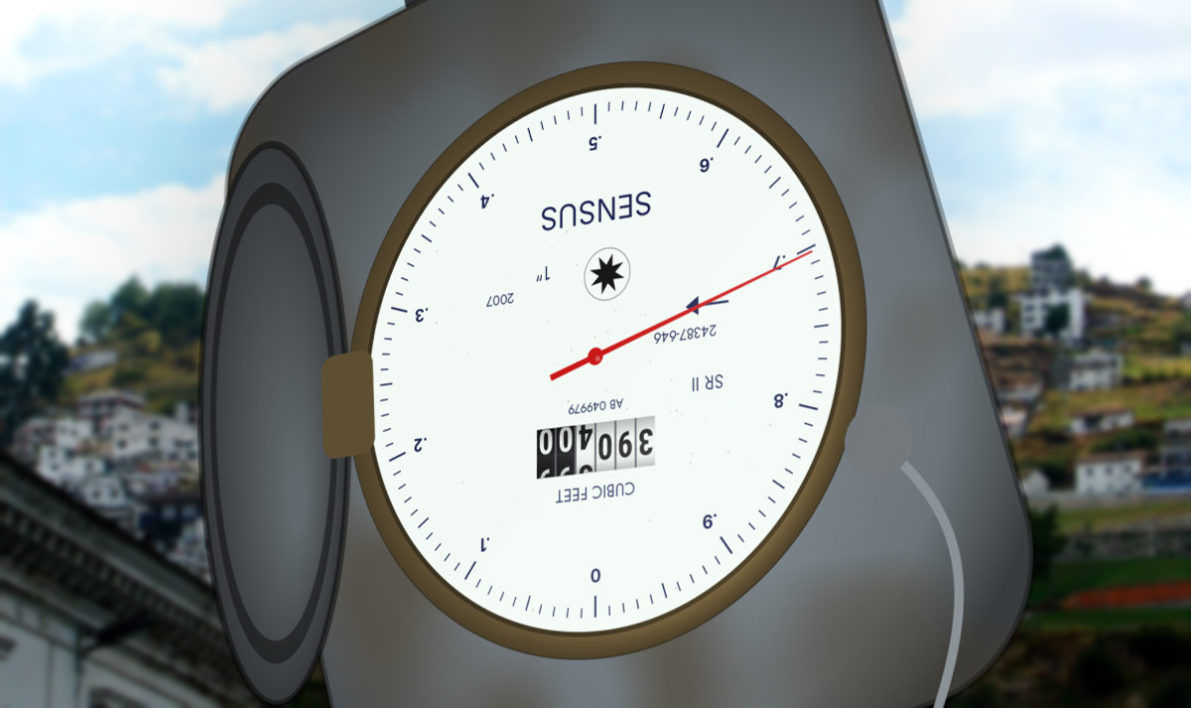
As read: **390399.70** ft³
